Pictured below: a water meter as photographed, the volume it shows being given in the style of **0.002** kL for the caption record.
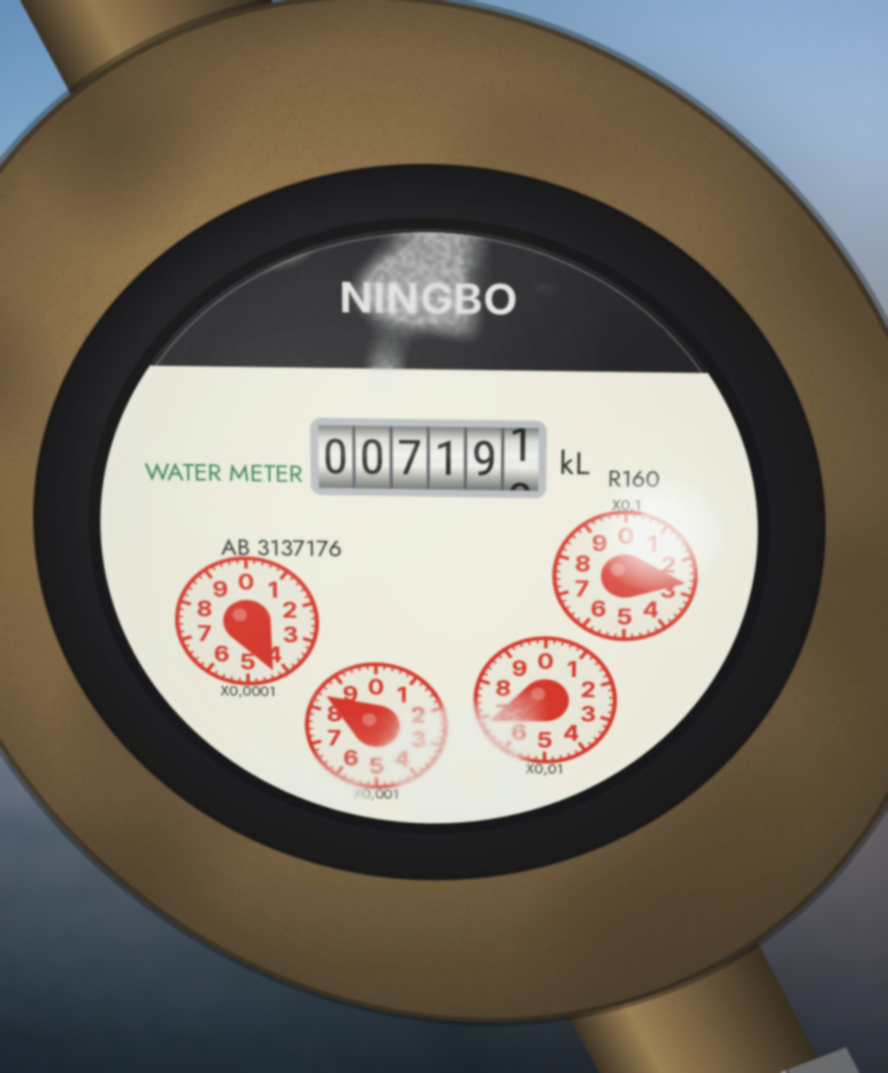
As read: **7191.2684** kL
